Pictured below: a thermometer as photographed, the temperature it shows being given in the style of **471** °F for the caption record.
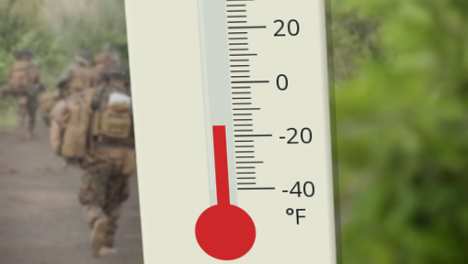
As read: **-16** °F
